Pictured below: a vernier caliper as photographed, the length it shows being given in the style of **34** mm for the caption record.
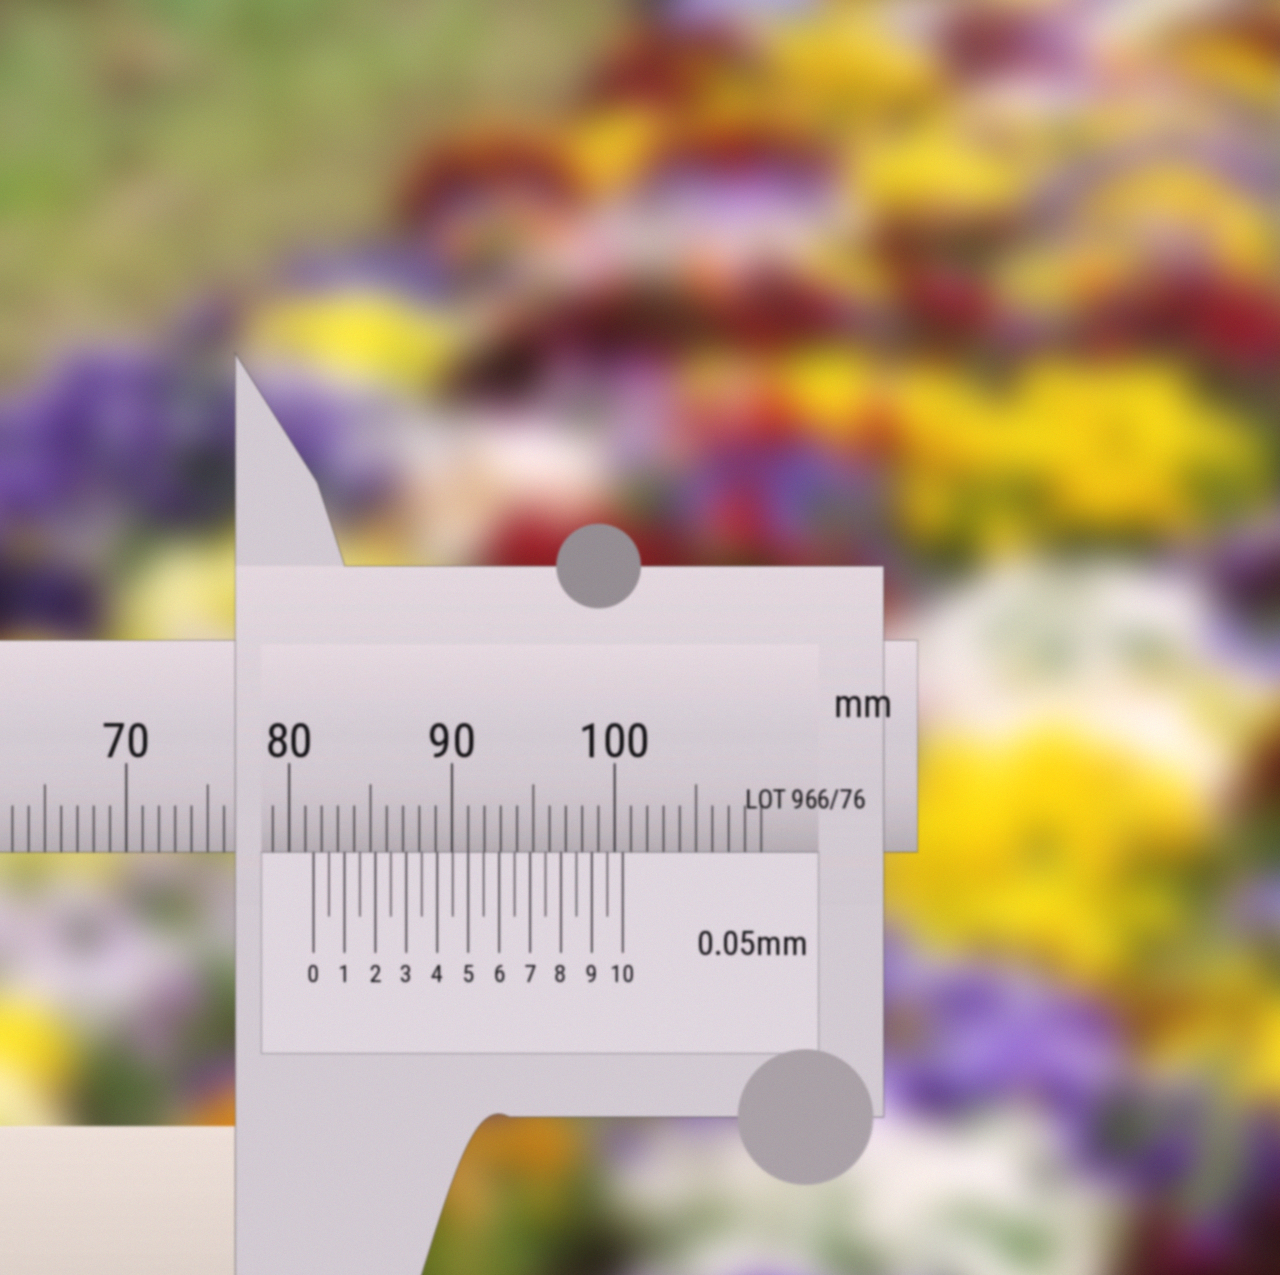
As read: **81.5** mm
